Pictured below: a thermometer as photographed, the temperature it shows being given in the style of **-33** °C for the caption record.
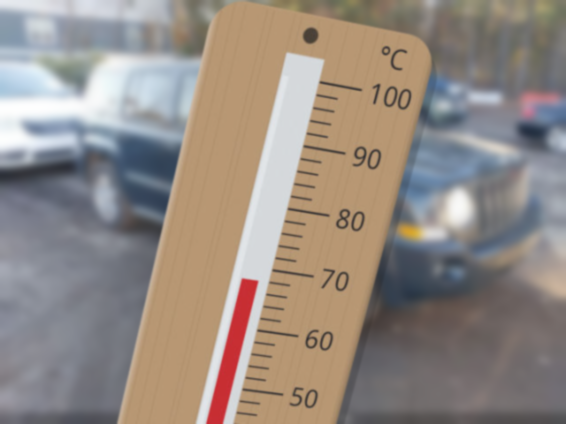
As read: **68** °C
